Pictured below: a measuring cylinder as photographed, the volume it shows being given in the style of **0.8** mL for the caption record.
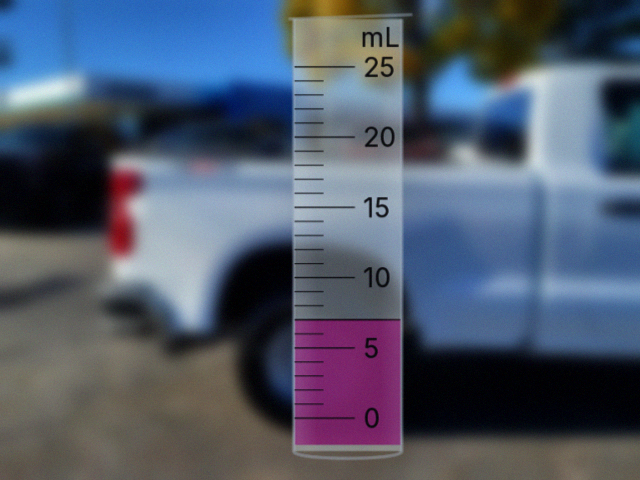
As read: **7** mL
